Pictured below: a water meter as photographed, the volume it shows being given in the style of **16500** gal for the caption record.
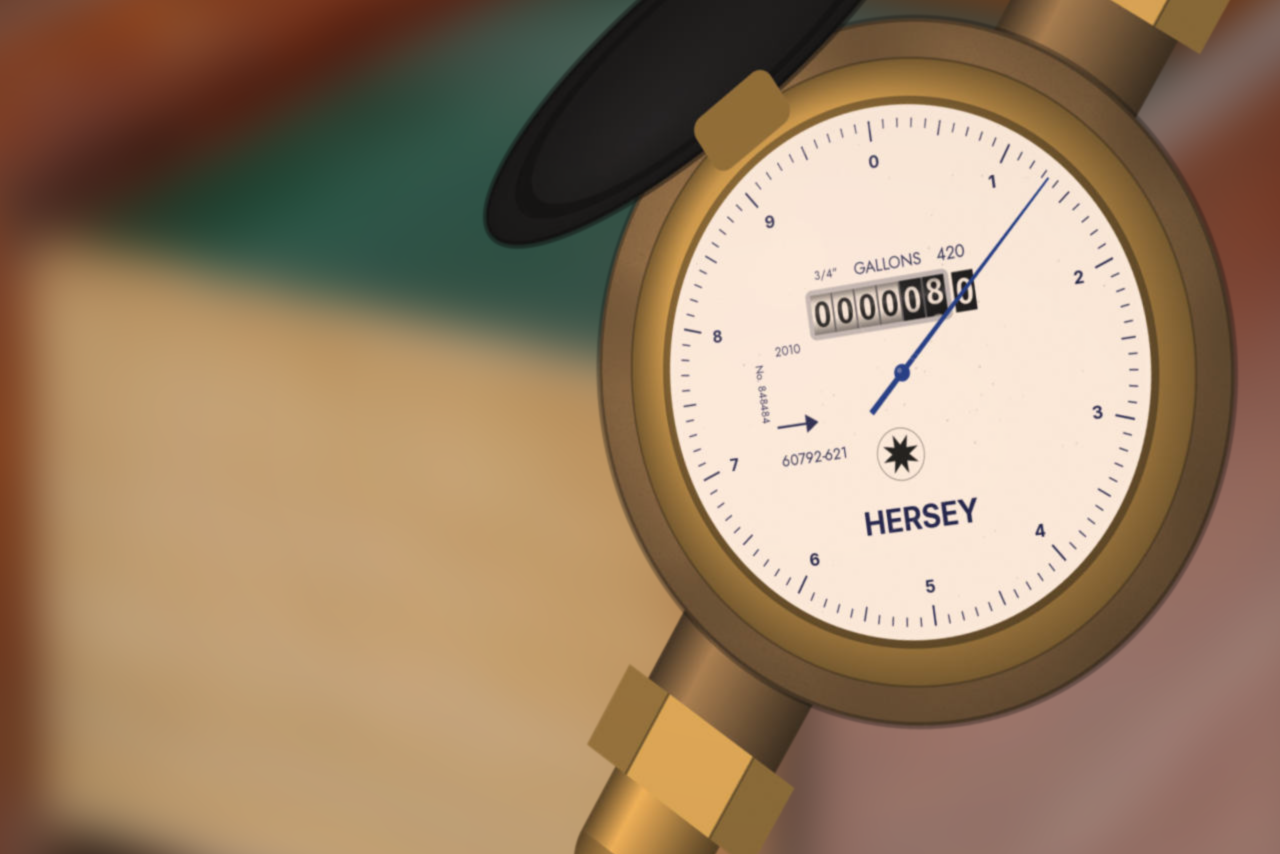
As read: **81.3** gal
